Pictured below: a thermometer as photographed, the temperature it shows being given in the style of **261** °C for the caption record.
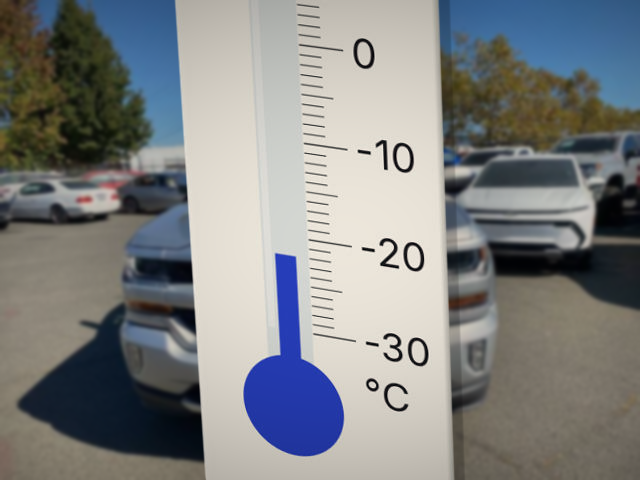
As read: **-22** °C
